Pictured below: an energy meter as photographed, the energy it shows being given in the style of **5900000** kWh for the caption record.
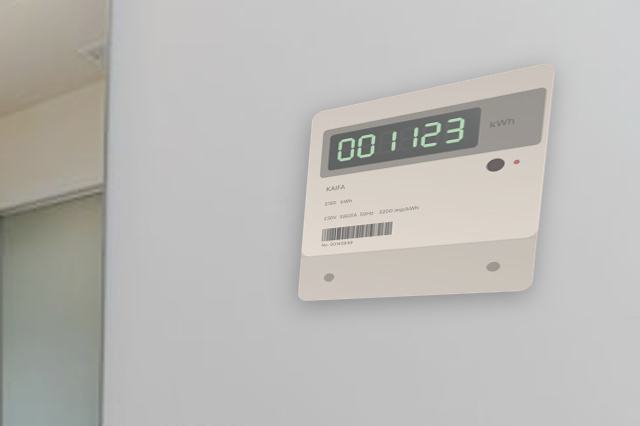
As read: **1123** kWh
